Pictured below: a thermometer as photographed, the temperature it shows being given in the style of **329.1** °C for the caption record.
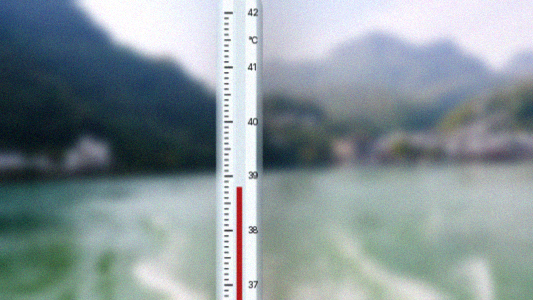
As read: **38.8** °C
